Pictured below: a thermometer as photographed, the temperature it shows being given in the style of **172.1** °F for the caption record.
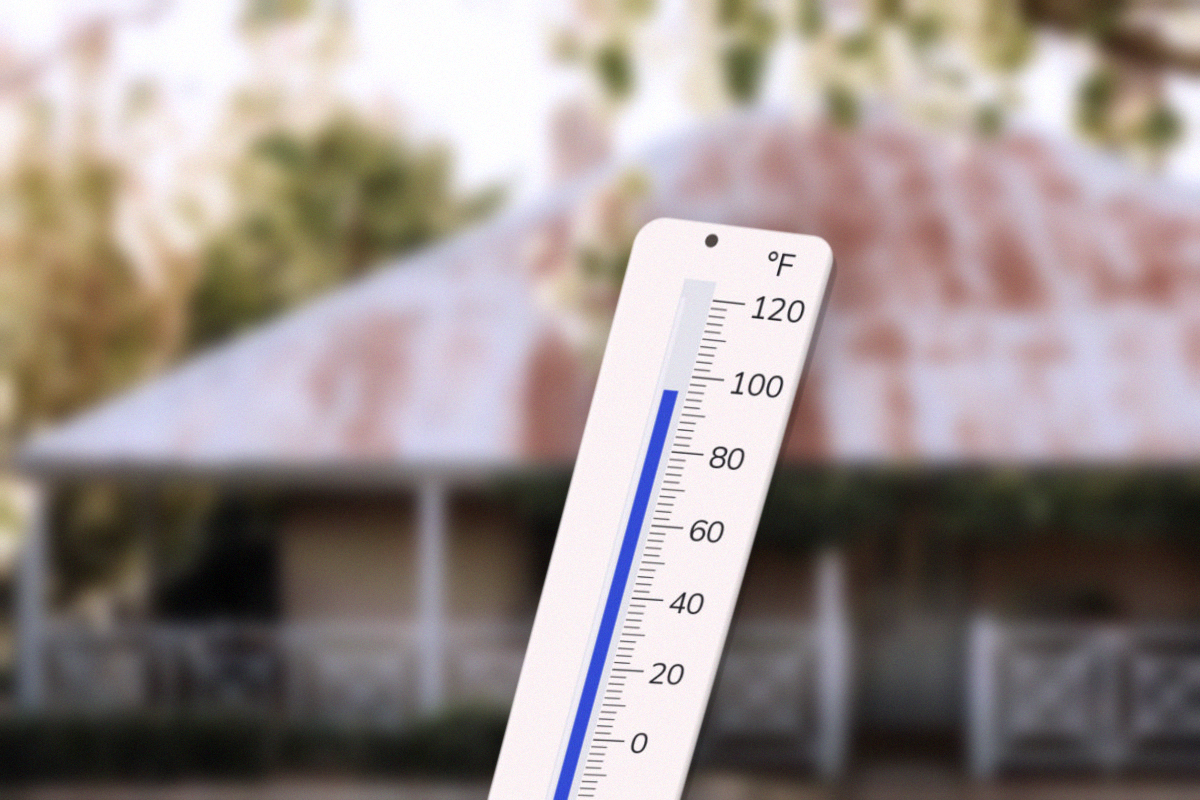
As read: **96** °F
